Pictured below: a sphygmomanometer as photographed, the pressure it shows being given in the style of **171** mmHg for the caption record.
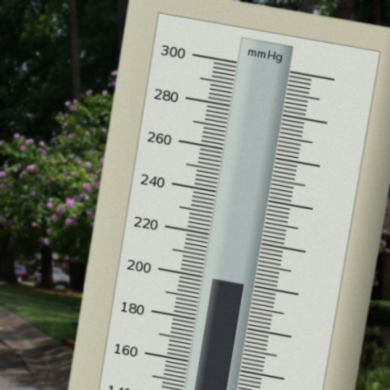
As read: **200** mmHg
